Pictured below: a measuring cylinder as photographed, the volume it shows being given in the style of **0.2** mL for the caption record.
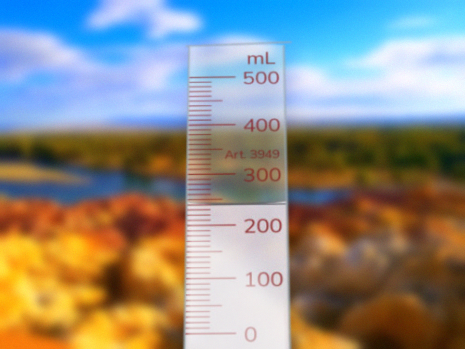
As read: **240** mL
